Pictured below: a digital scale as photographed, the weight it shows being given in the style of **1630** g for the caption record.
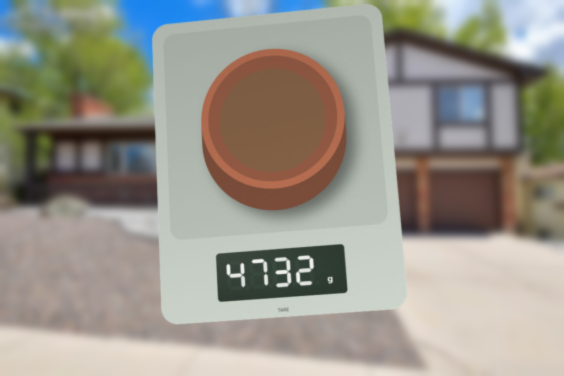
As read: **4732** g
